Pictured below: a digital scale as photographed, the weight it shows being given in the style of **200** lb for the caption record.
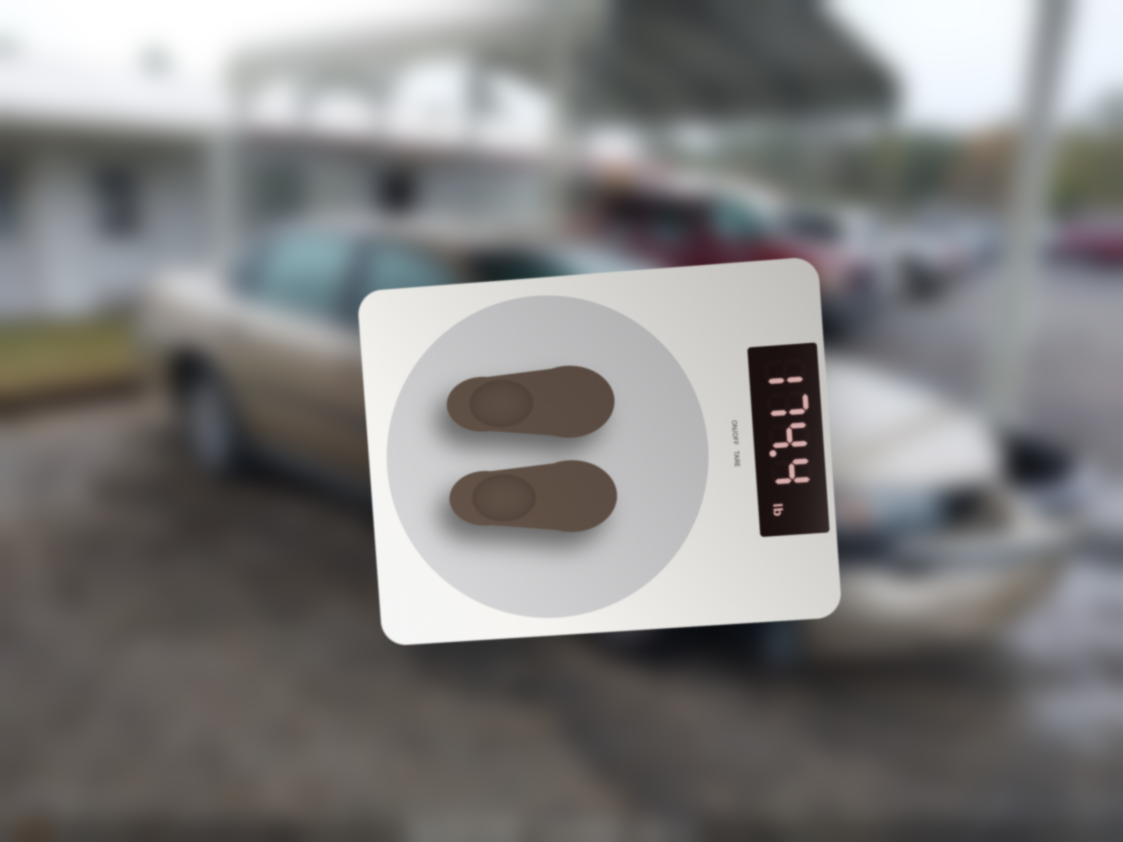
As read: **174.4** lb
